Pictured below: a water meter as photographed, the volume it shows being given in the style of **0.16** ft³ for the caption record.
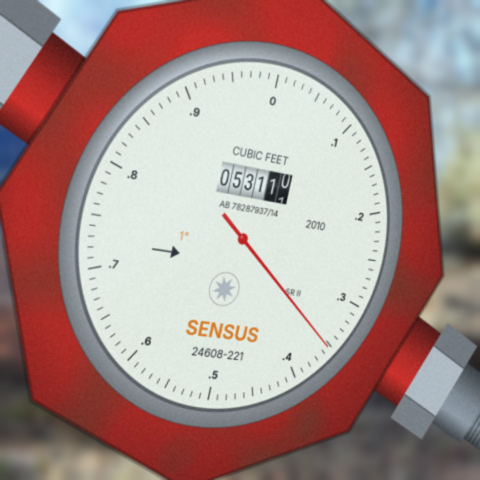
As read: **53110.35** ft³
